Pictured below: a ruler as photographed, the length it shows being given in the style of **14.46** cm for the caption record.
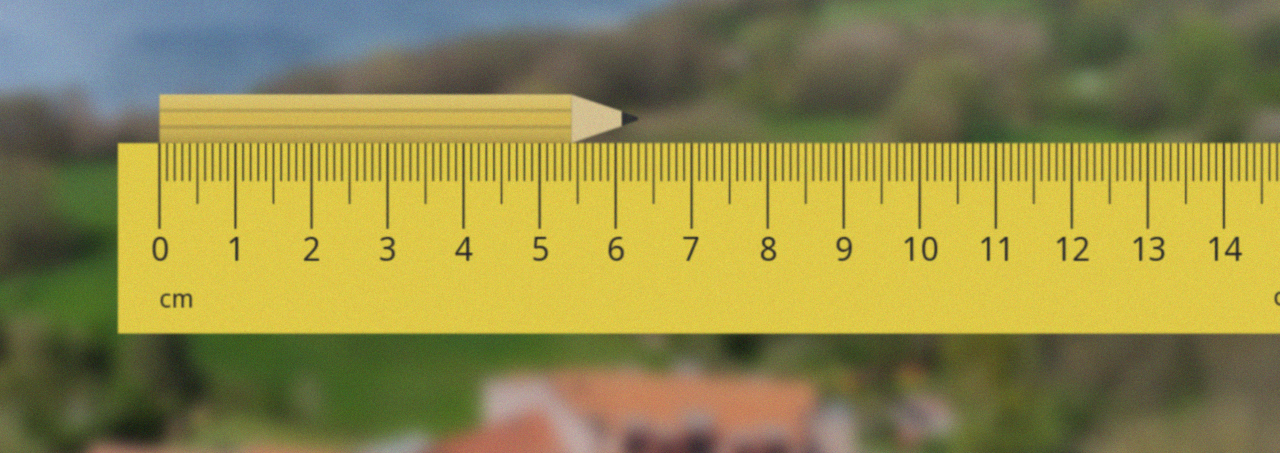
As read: **6.3** cm
